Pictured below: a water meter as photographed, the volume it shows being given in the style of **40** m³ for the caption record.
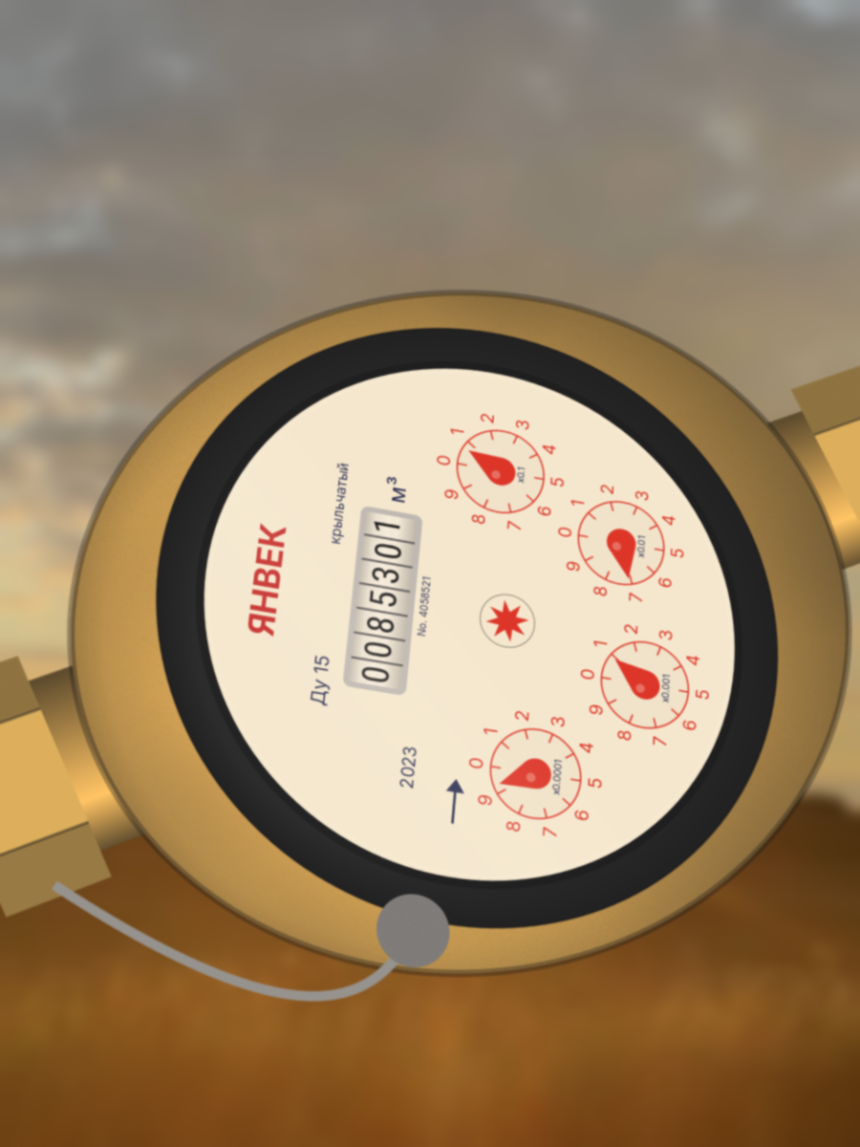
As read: **85301.0709** m³
